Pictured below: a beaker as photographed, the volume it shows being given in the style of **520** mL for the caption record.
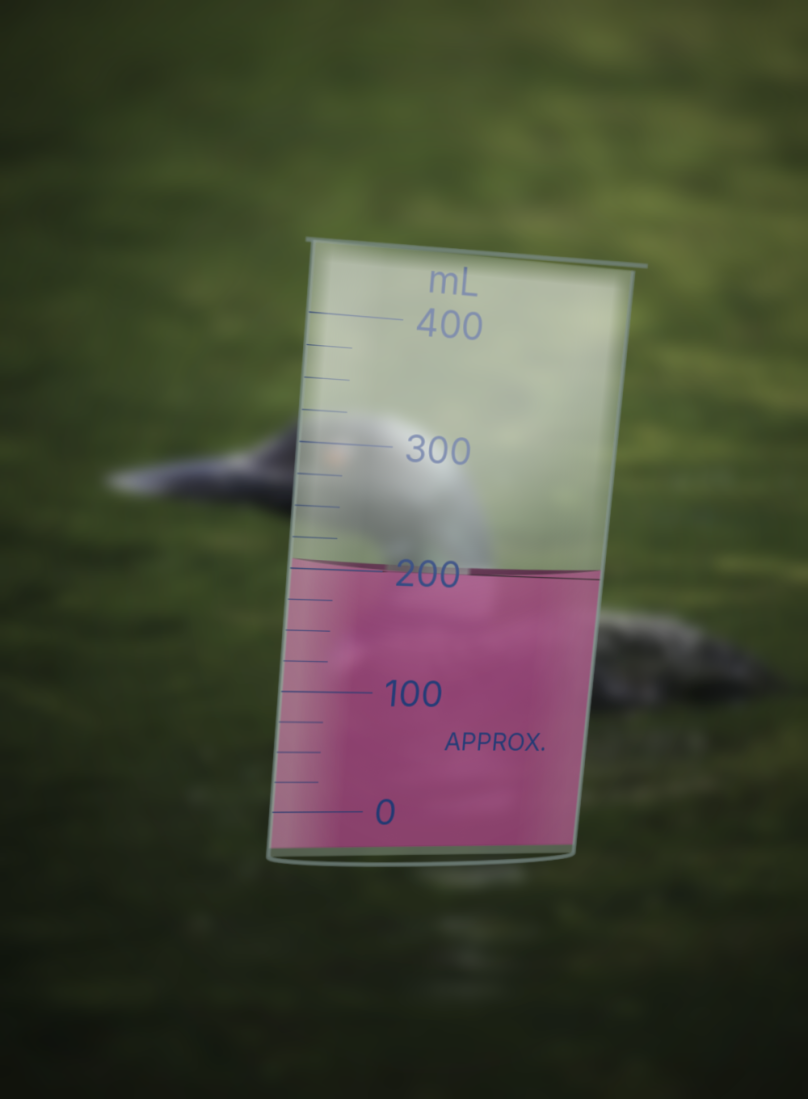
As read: **200** mL
